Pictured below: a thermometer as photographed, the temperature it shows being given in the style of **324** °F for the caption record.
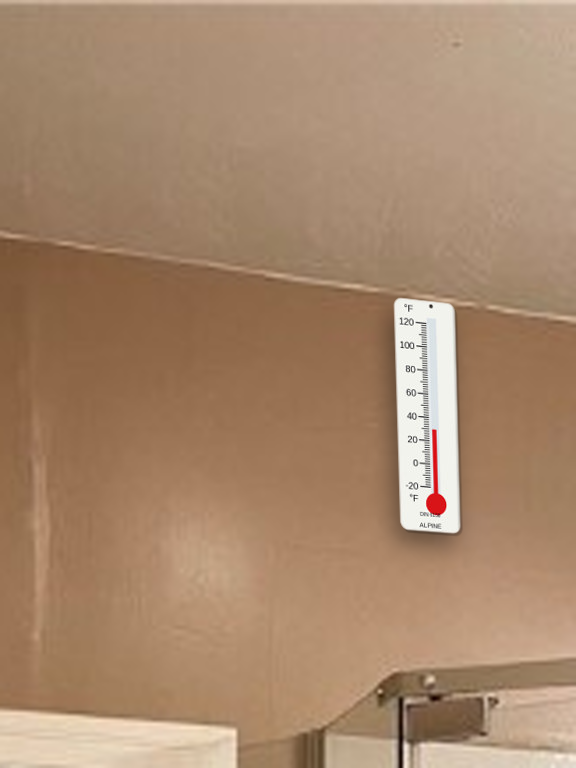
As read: **30** °F
